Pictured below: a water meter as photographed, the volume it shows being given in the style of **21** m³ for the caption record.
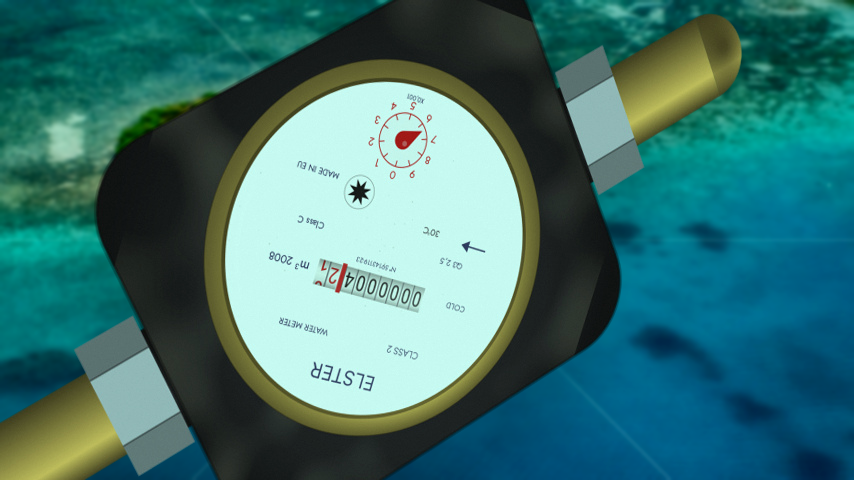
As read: **4.206** m³
